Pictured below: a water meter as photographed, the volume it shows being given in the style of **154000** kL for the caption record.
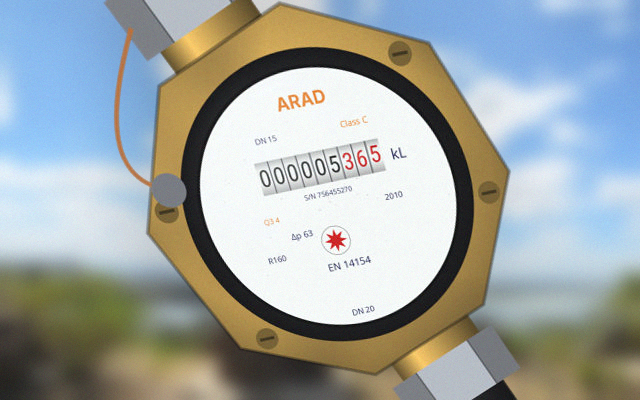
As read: **5.365** kL
